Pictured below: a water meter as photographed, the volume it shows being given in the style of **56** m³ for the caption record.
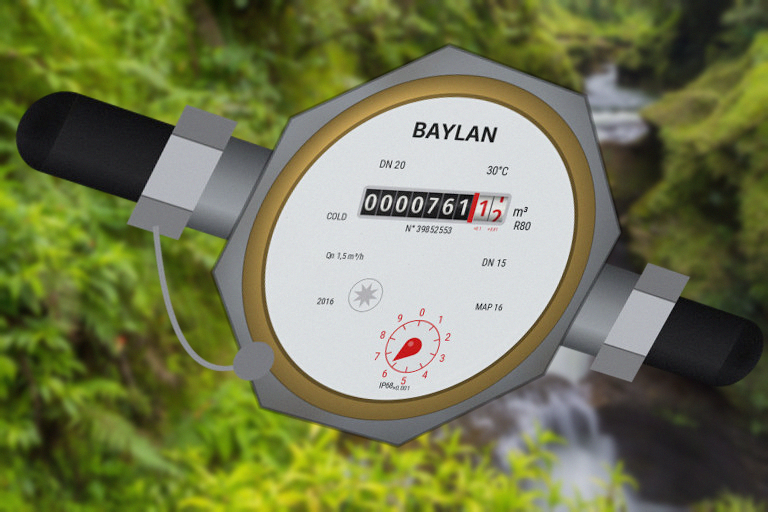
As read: **761.116** m³
